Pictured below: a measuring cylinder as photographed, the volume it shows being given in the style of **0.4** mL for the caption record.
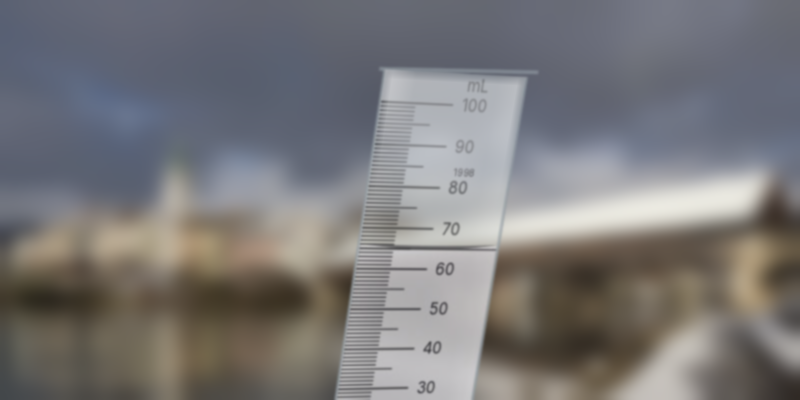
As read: **65** mL
